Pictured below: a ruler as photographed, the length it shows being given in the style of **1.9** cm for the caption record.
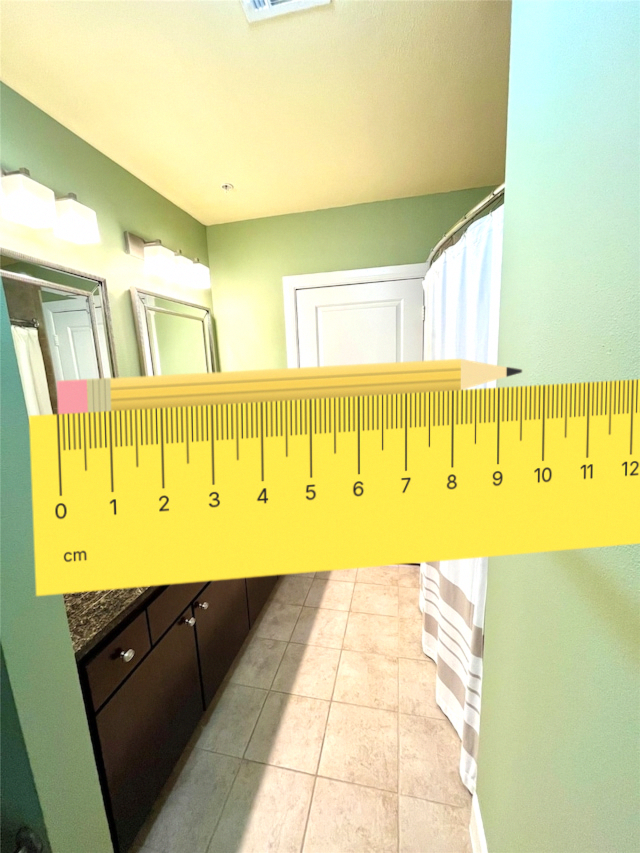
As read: **9.5** cm
